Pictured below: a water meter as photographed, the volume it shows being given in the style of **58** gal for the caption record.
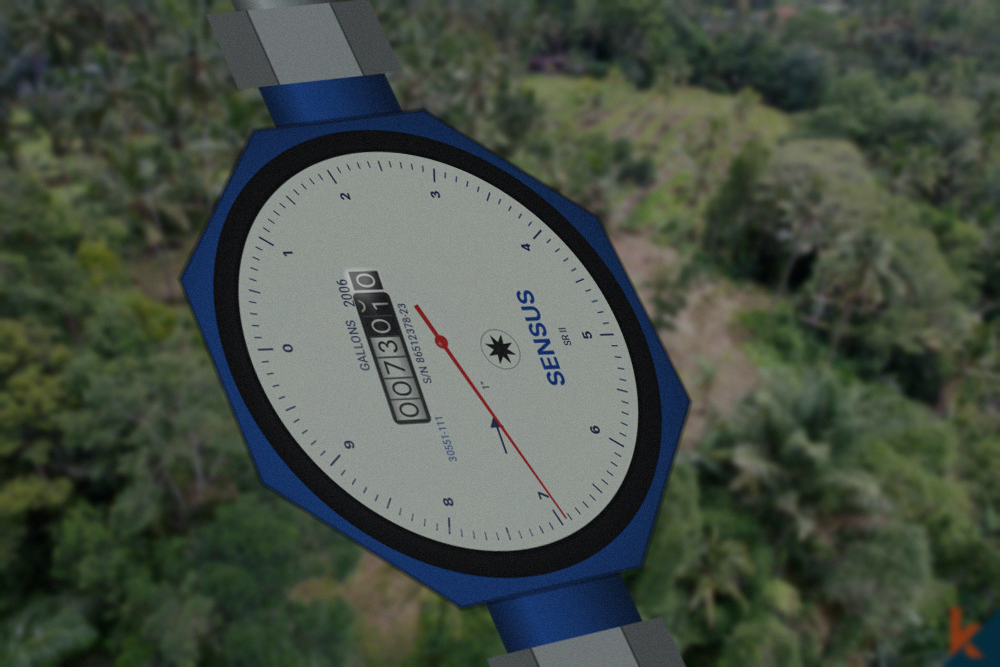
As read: **73006.9** gal
